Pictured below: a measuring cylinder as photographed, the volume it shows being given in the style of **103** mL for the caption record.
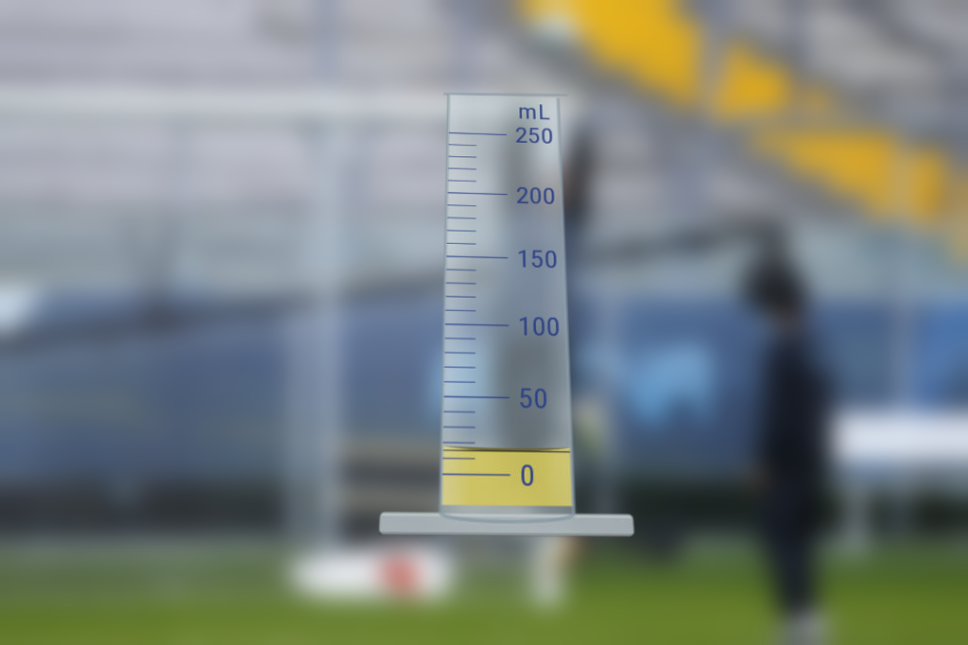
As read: **15** mL
